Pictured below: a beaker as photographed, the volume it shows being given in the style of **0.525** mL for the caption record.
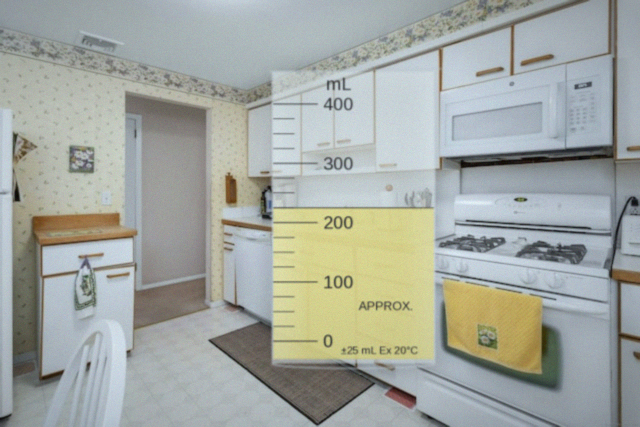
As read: **225** mL
